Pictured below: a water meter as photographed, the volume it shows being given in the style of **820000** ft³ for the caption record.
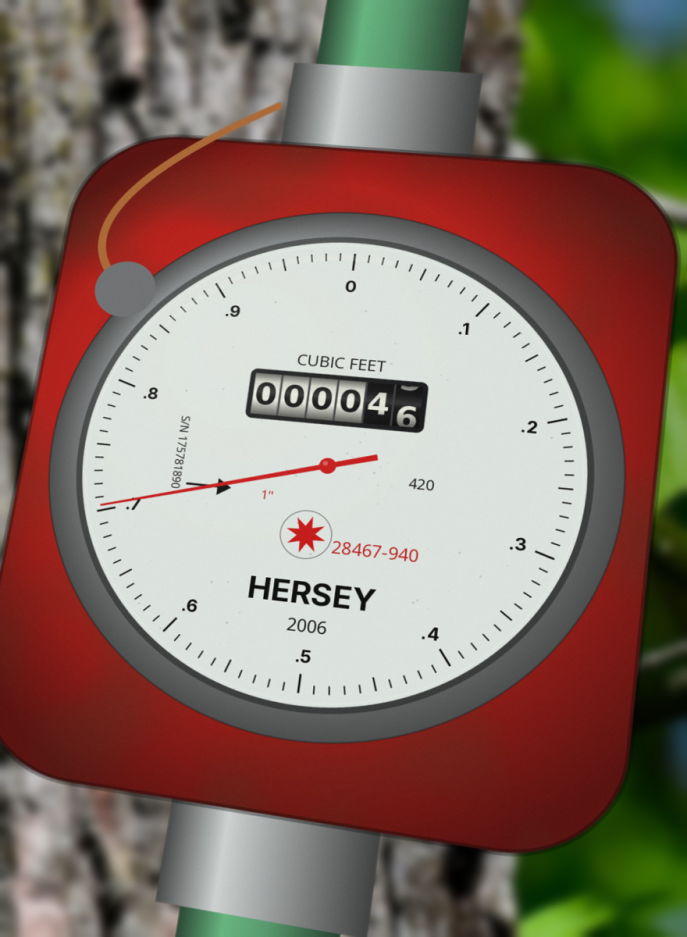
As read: **45.70** ft³
